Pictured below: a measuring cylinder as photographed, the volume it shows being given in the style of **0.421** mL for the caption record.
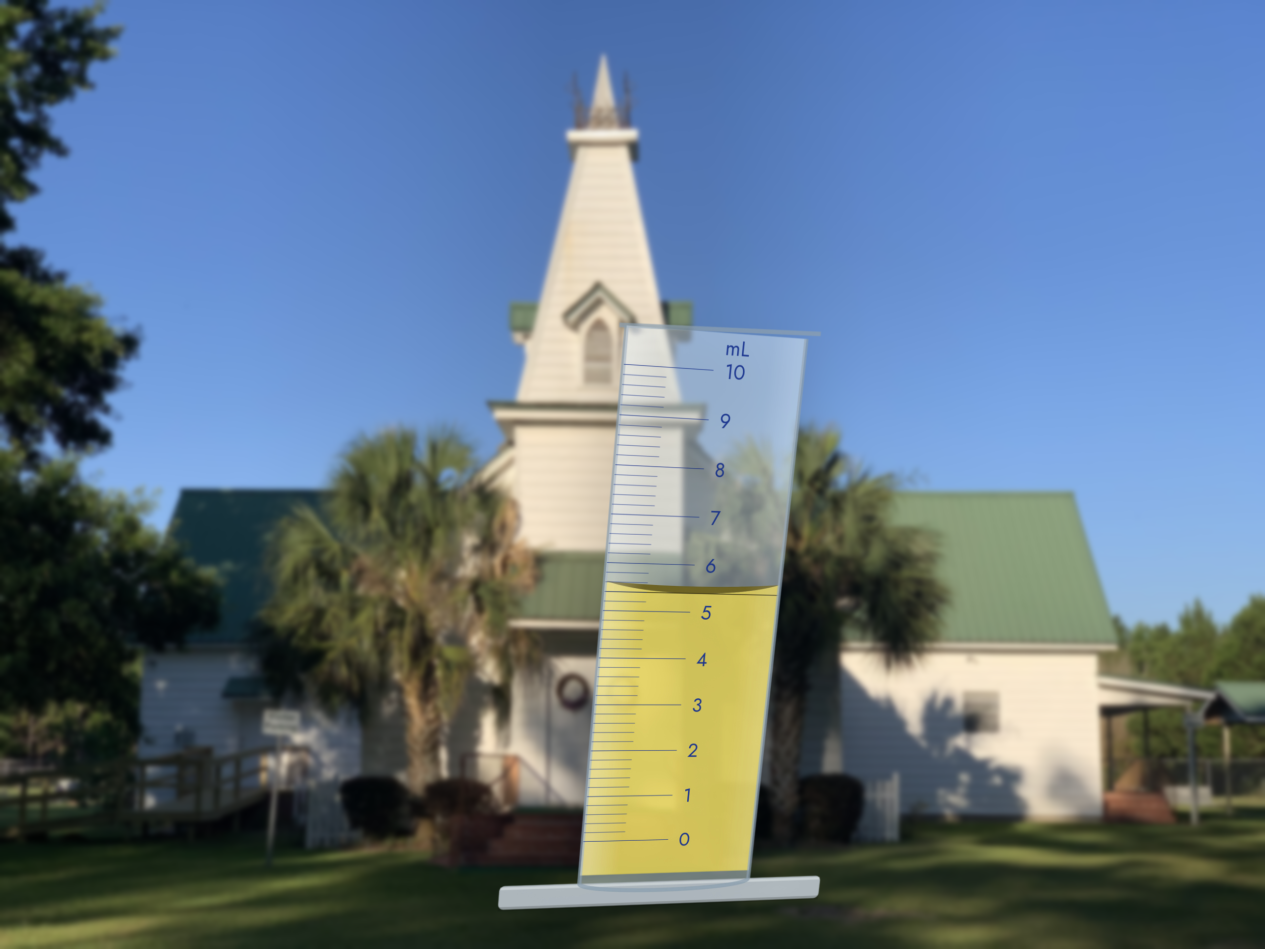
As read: **5.4** mL
